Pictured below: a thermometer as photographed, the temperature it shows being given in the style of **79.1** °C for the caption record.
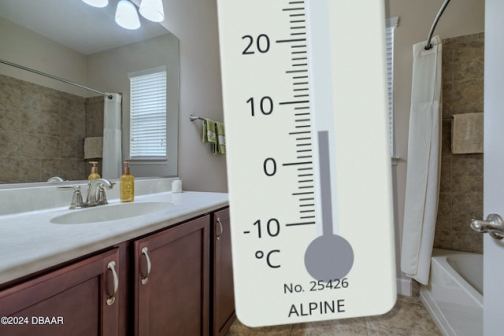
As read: **5** °C
